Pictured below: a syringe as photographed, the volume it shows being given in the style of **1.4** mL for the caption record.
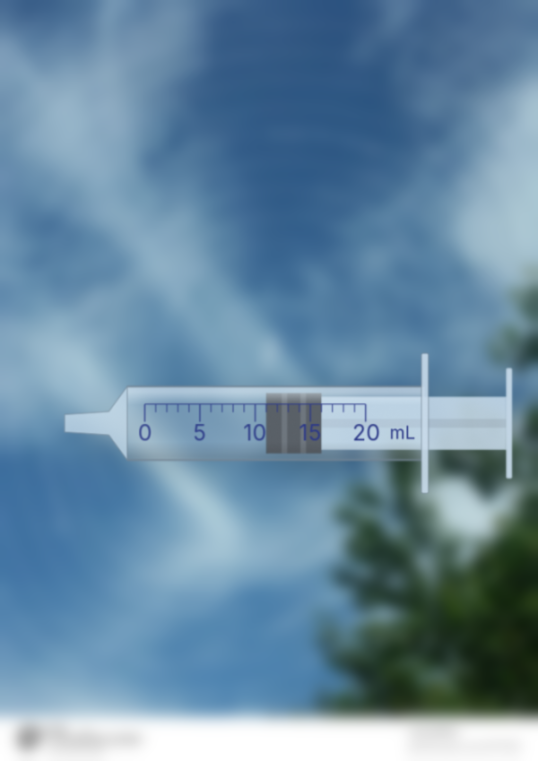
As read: **11** mL
